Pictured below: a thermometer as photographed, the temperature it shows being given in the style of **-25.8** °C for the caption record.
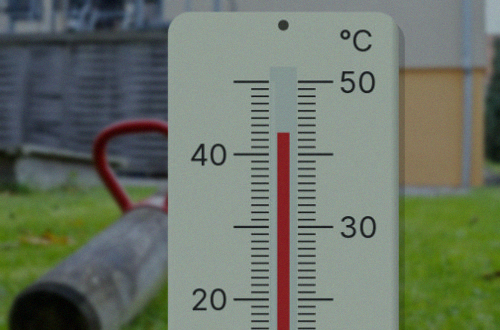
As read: **43** °C
